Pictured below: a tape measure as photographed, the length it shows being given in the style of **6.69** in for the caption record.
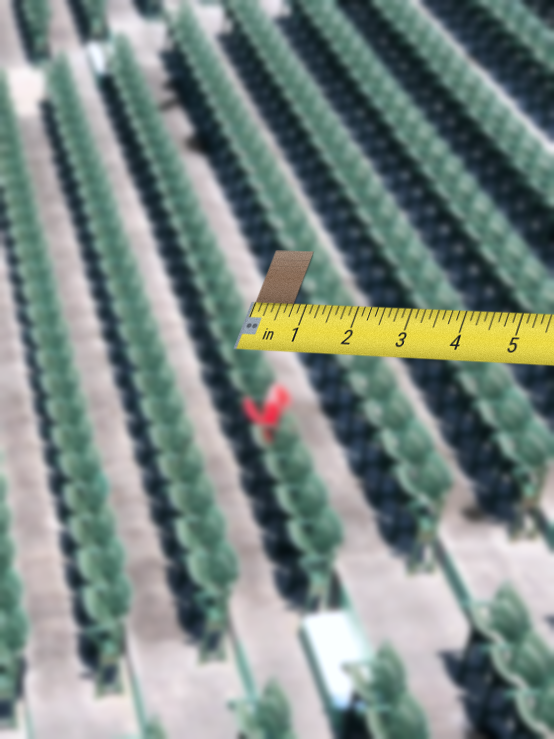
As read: **0.75** in
